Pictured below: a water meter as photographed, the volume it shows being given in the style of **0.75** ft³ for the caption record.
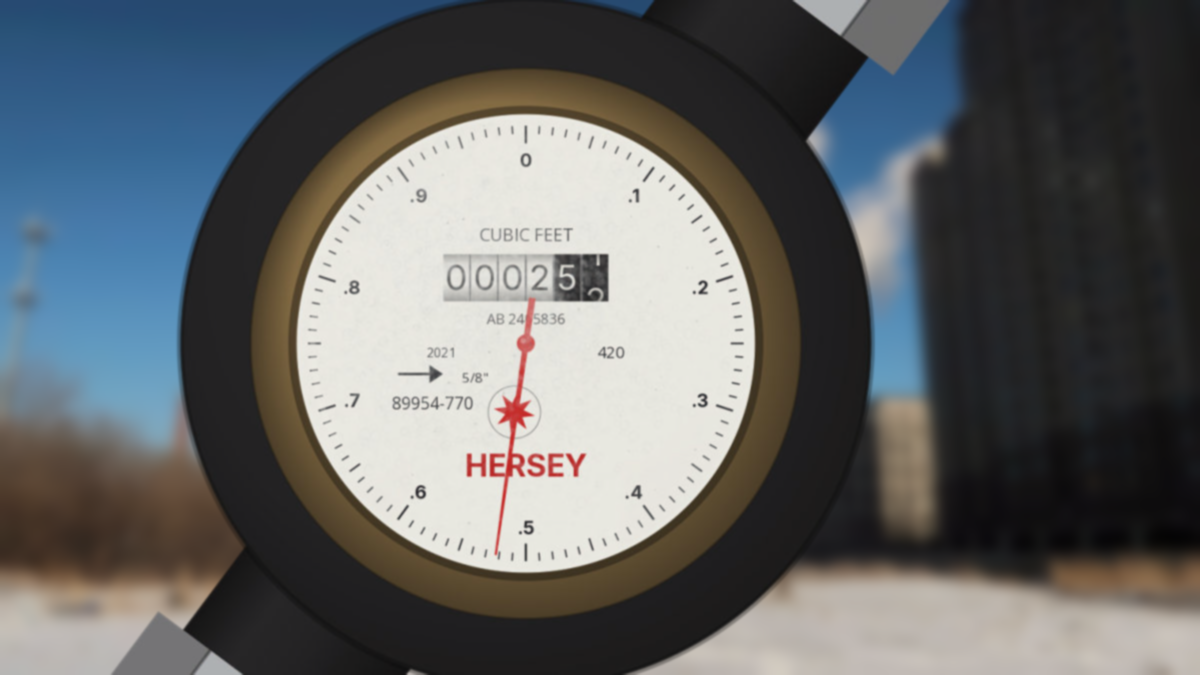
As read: **251.52** ft³
